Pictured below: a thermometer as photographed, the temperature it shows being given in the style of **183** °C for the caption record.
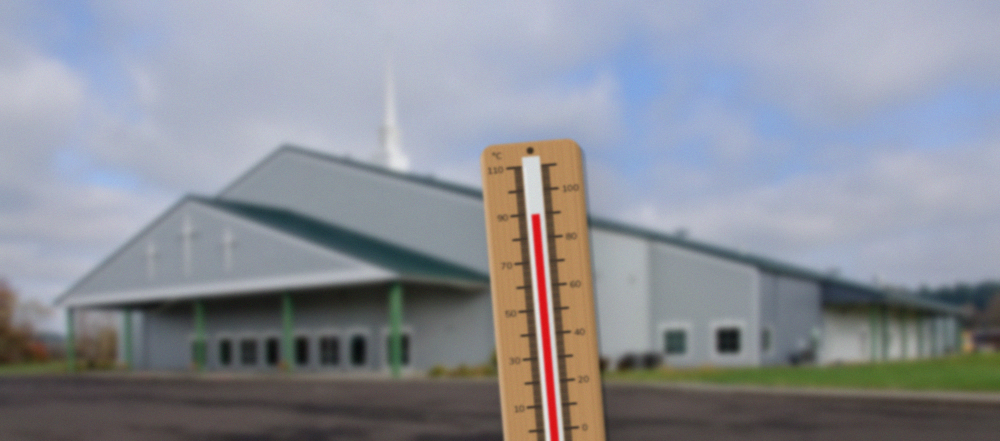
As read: **90** °C
